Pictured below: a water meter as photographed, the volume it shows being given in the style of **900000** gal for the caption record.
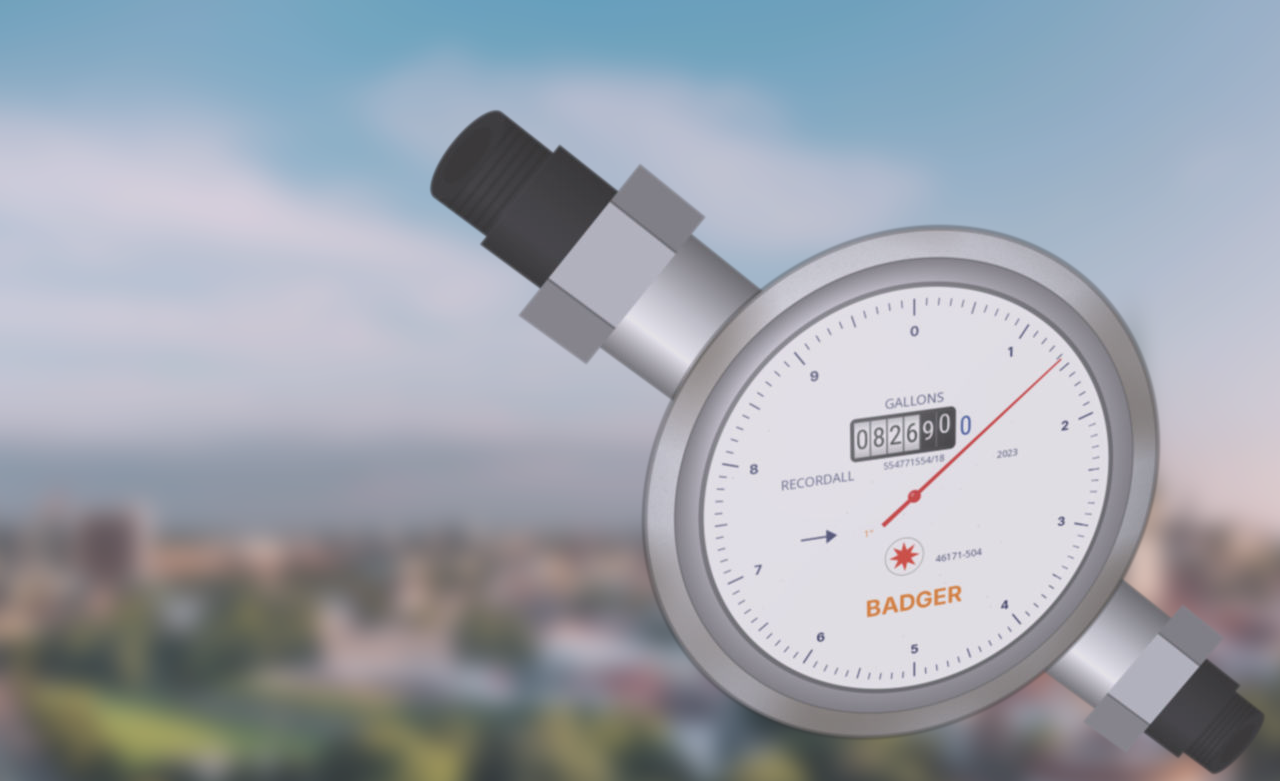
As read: **826901.4** gal
